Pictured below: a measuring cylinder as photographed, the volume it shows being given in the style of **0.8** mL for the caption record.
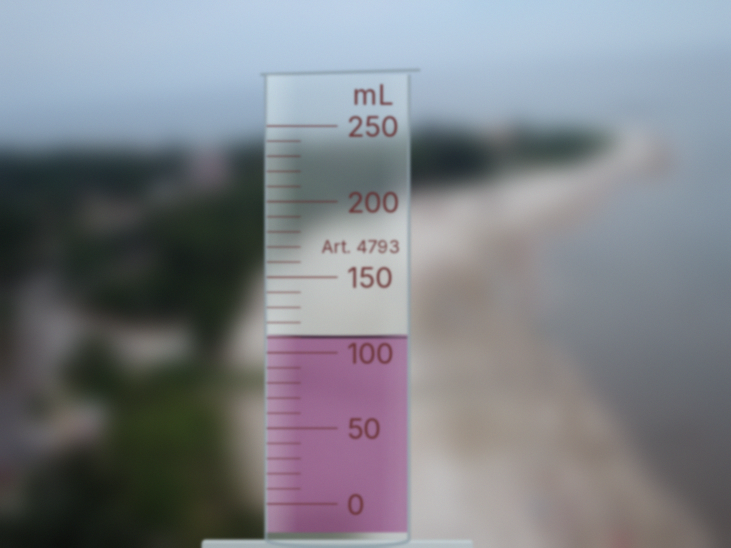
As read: **110** mL
